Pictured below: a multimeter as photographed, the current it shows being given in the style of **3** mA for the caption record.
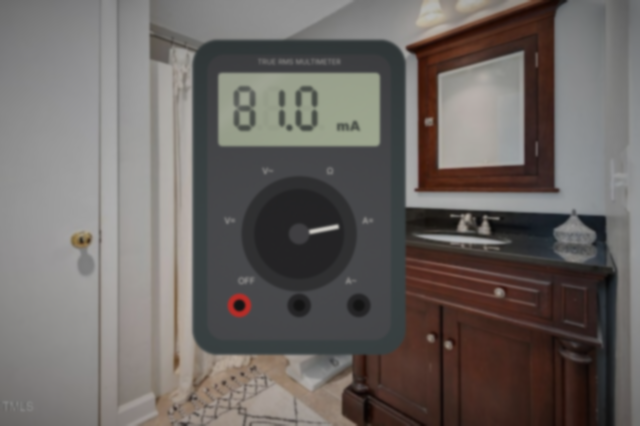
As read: **81.0** mA
